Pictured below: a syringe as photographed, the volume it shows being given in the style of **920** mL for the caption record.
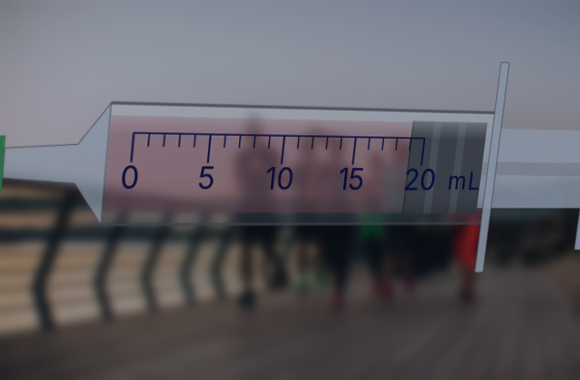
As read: **19** mL
